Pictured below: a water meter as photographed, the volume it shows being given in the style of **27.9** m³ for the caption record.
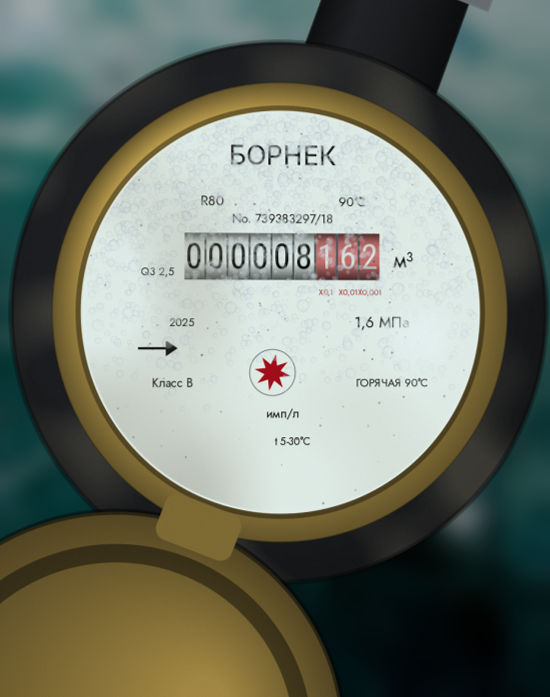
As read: **8.162** m³
